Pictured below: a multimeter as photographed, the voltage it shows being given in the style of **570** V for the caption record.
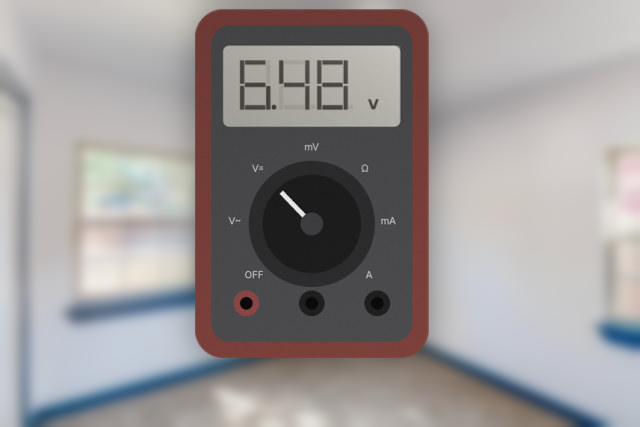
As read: **6.48** V
